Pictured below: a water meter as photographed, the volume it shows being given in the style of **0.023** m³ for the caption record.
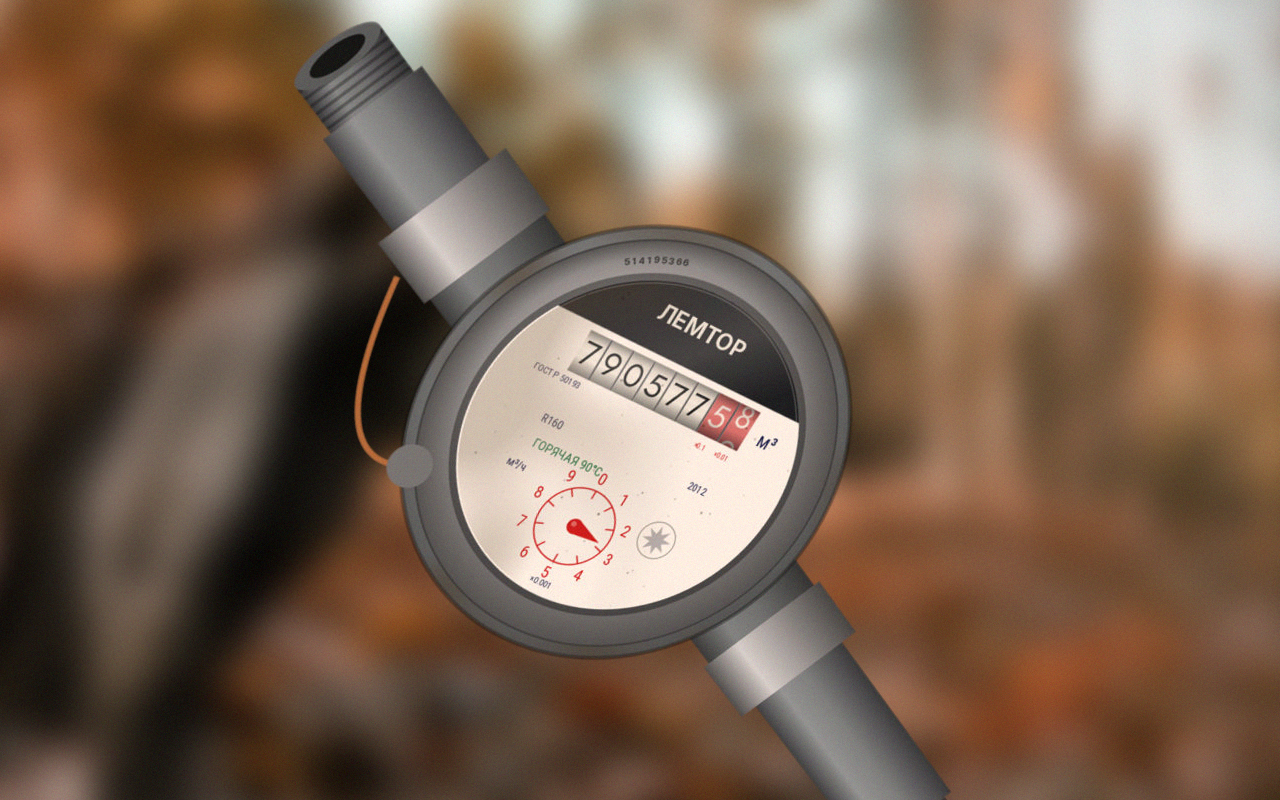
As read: **790577.582** m³
